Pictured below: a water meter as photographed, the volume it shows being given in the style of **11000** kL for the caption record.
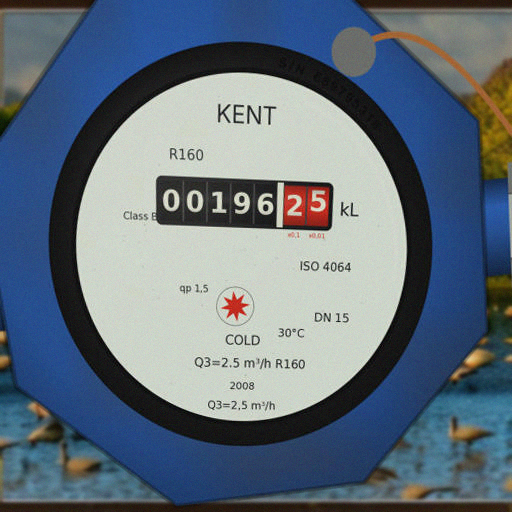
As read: **196.25** kL
